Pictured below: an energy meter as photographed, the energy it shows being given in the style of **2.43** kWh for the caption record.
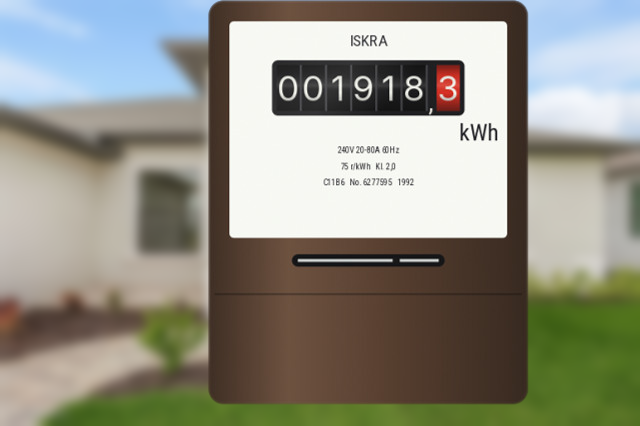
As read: **1918.3** kWh
